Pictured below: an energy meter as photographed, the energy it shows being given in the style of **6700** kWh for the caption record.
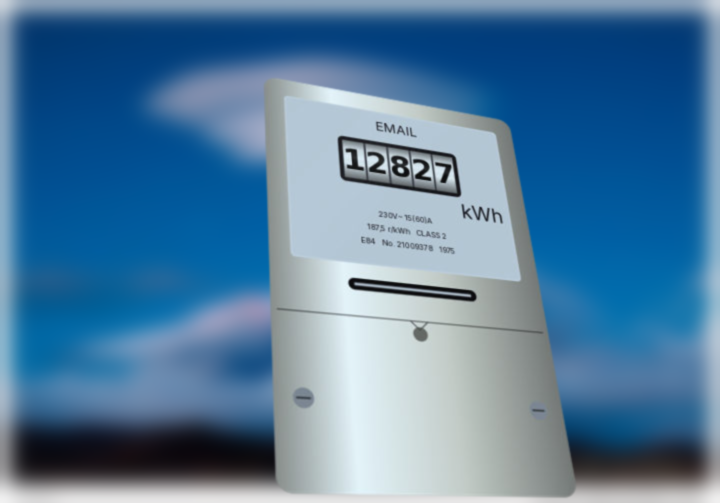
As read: **12827** kWh
